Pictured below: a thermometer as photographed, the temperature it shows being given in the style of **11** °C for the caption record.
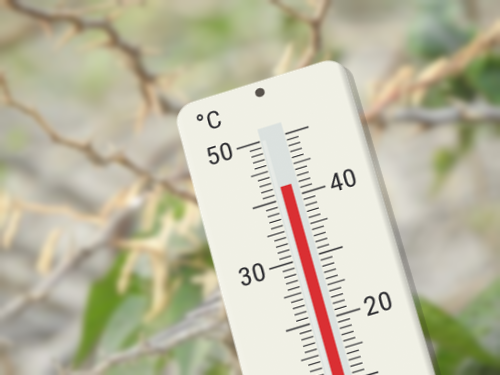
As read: **42** °C
